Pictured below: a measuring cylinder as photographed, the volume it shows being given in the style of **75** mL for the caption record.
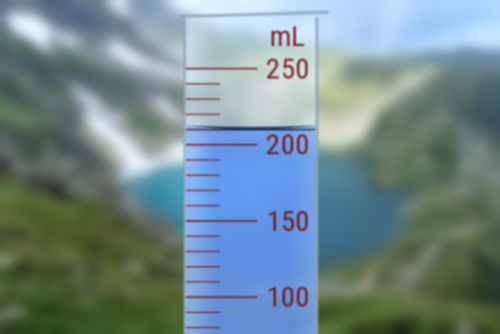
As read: **210** mL
